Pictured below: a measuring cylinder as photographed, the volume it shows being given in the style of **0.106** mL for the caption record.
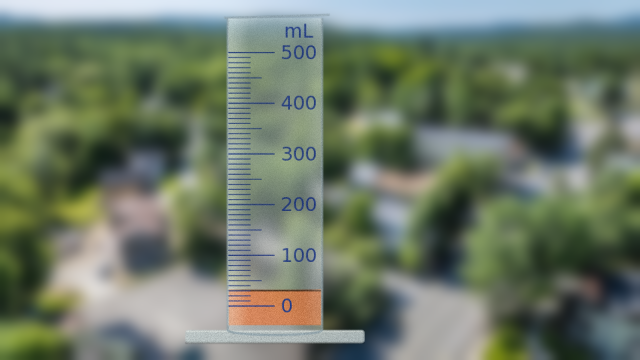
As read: **30** mL
